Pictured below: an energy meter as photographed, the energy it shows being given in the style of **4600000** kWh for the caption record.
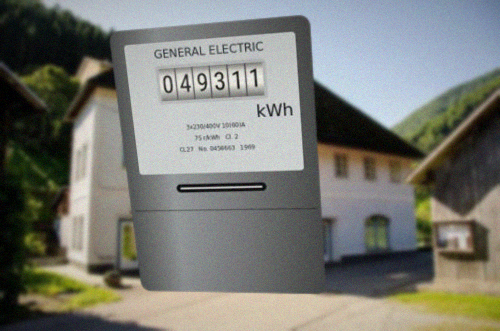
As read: **49311** kWh
